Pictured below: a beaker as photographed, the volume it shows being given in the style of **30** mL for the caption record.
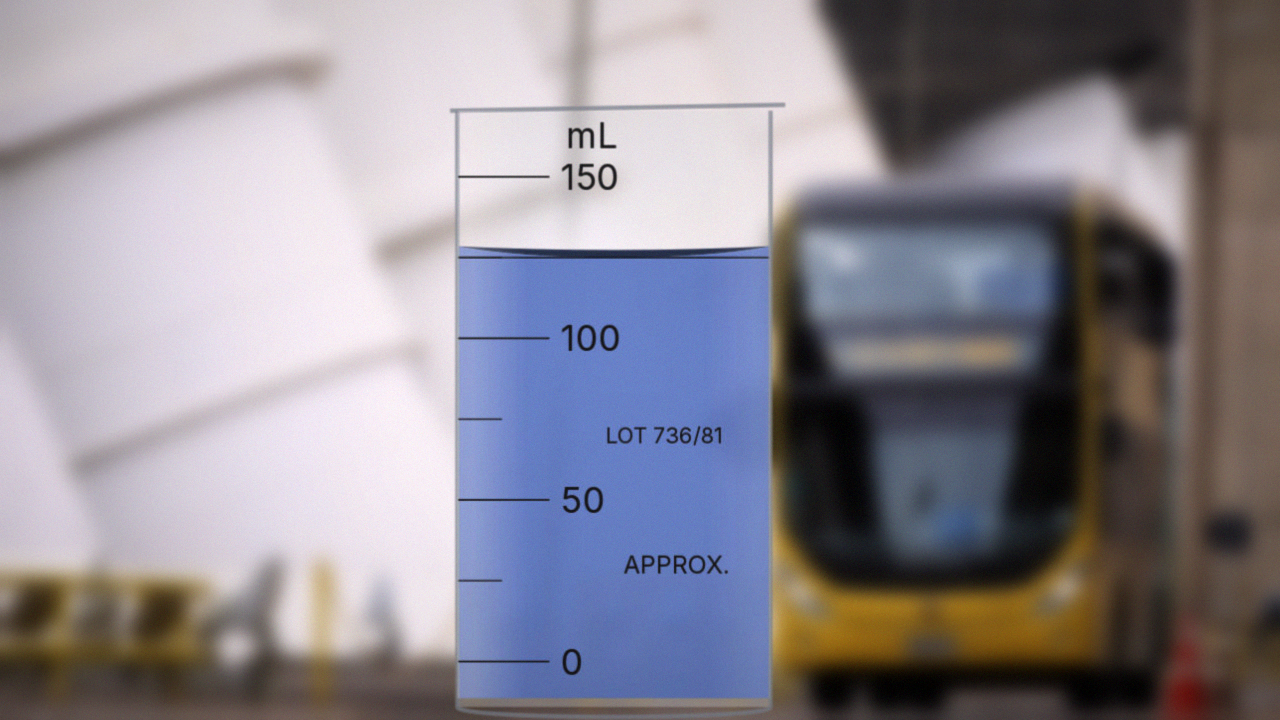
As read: **125** mL
